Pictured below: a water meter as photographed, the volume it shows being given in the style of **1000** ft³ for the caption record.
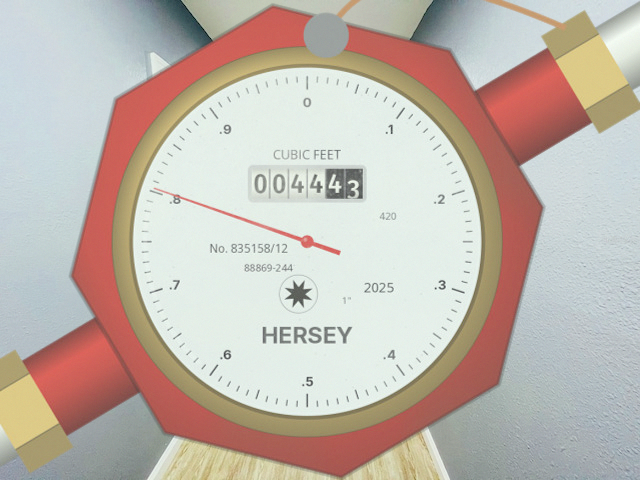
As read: **4442.80** ft³
